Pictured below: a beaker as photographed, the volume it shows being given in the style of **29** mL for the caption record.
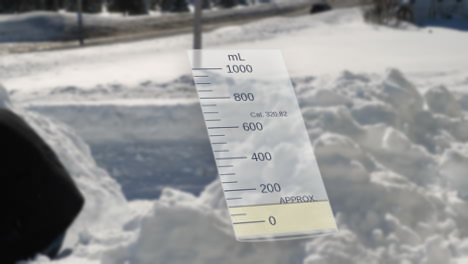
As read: **100** mL
